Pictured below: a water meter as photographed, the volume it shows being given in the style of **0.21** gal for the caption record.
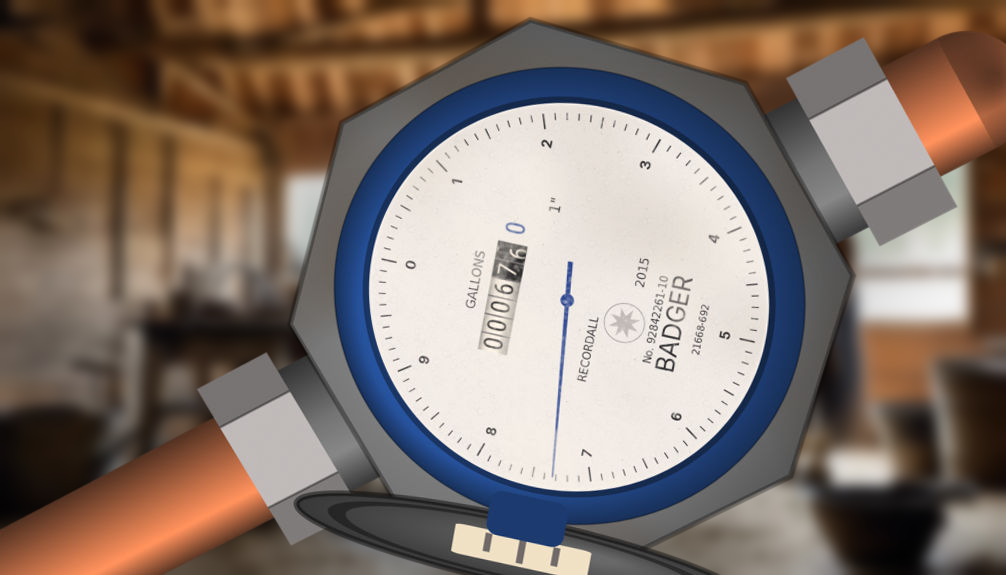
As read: **6757.3** gal
